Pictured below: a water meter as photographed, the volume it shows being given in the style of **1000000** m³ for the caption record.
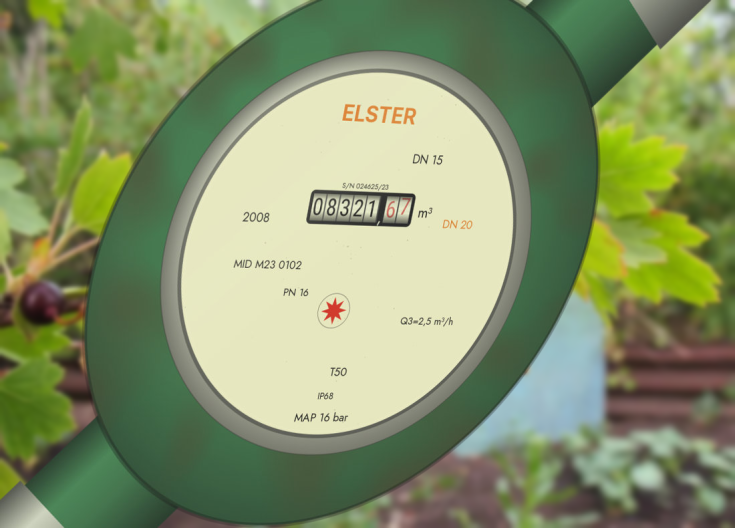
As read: **8321.67** m³
